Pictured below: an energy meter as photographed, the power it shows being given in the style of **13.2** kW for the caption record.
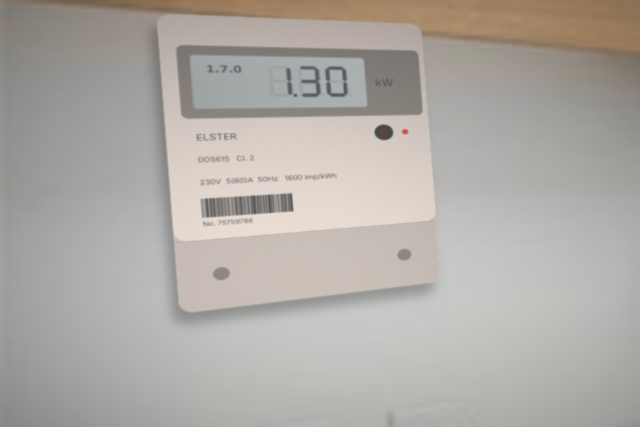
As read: **1.30** kW
